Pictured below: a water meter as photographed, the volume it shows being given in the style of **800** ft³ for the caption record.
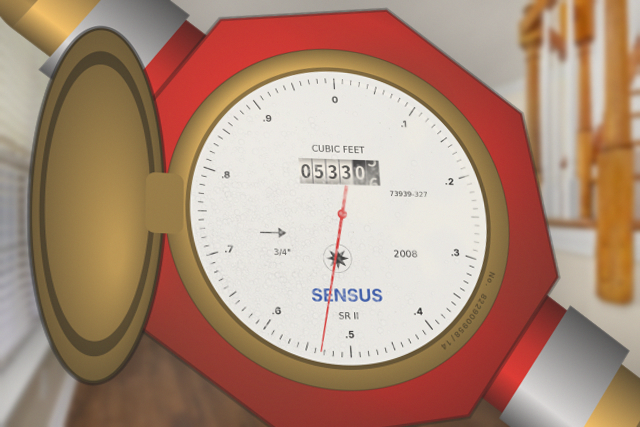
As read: **53305.53** ft³
